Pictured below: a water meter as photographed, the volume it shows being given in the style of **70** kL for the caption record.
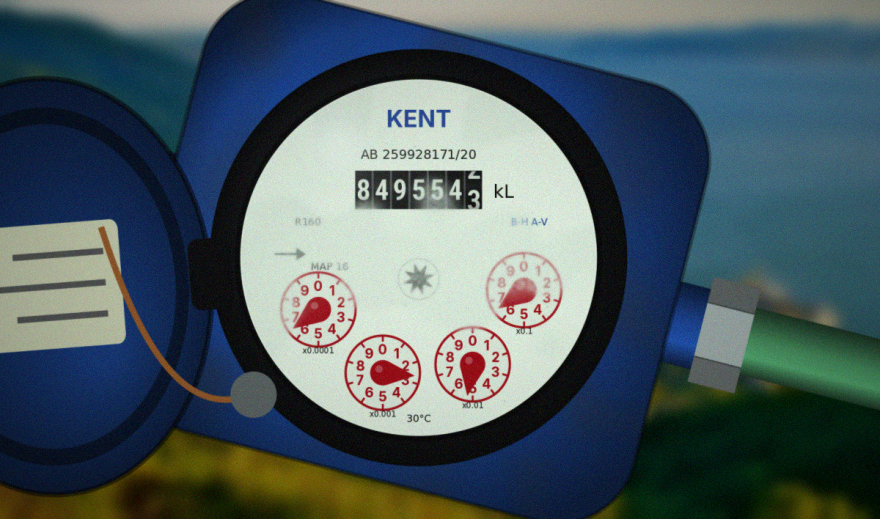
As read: **8495542.6526** kL
